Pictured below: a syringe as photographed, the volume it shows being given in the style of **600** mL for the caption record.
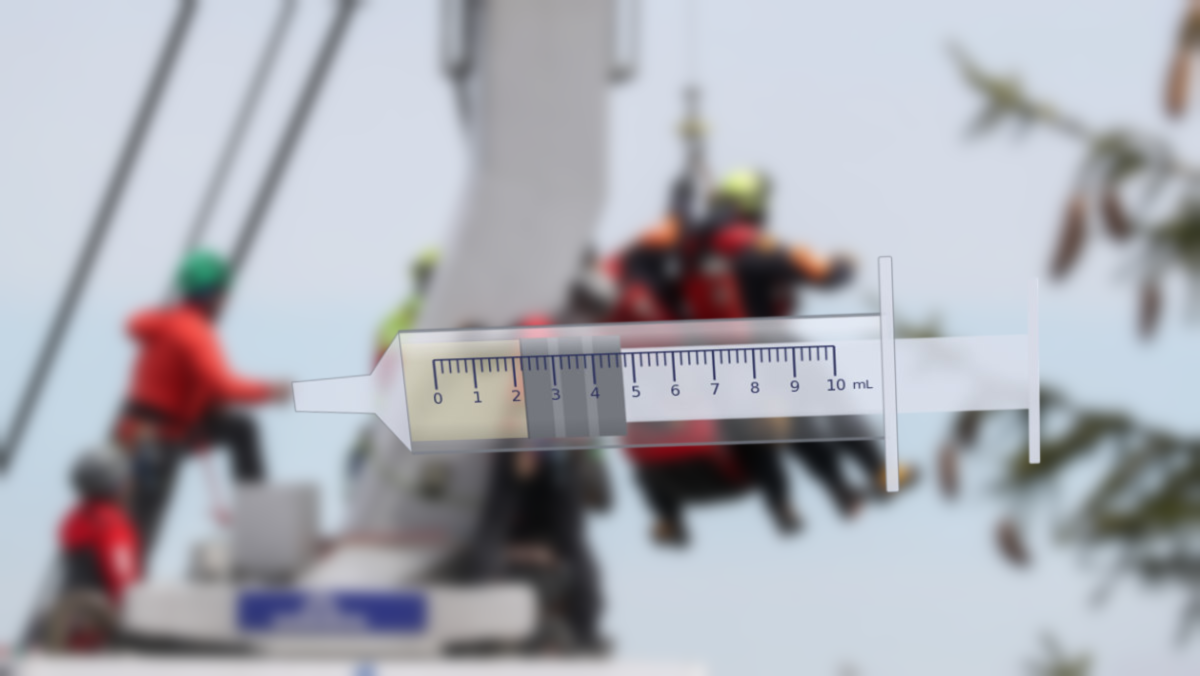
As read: **2.2** mL
